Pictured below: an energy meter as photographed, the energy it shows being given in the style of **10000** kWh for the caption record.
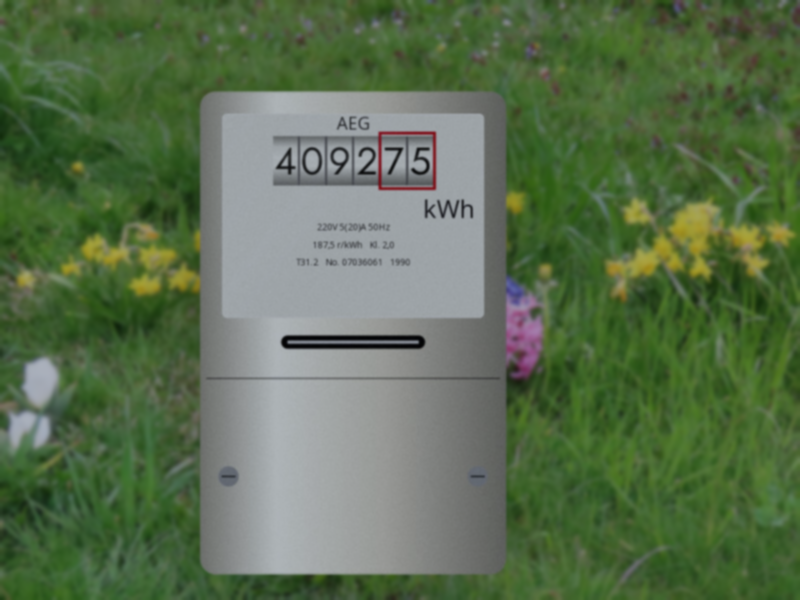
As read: **4092.75** kWh
